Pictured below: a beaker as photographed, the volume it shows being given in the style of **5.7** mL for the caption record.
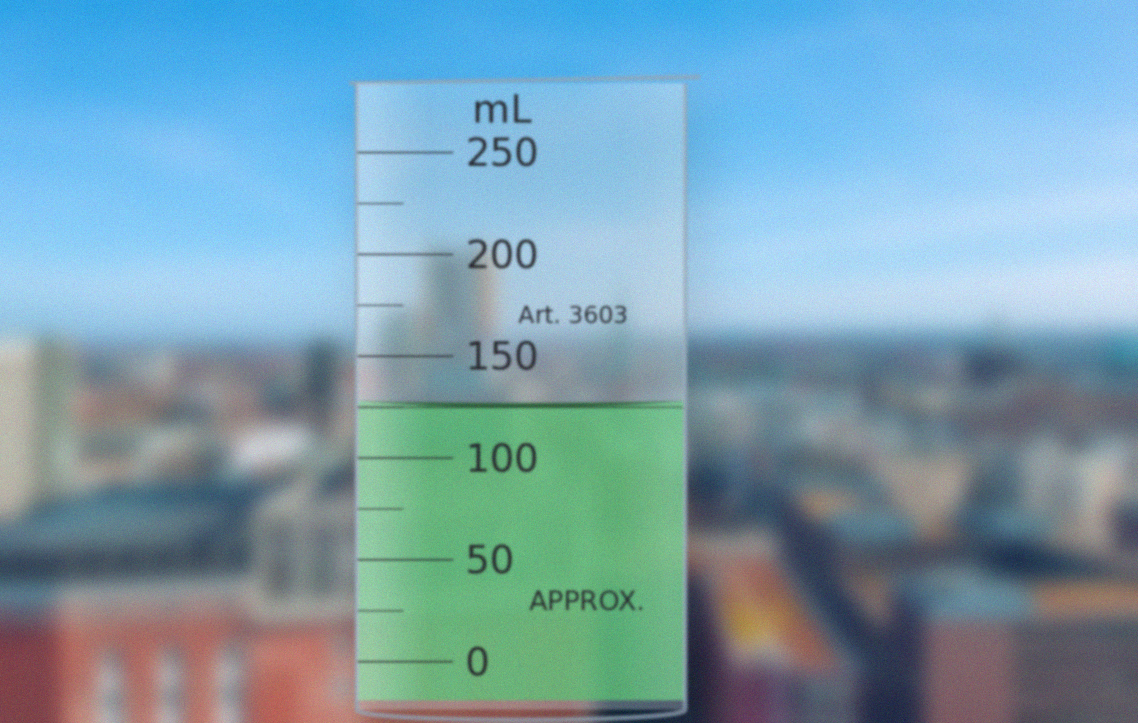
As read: **125** mL
